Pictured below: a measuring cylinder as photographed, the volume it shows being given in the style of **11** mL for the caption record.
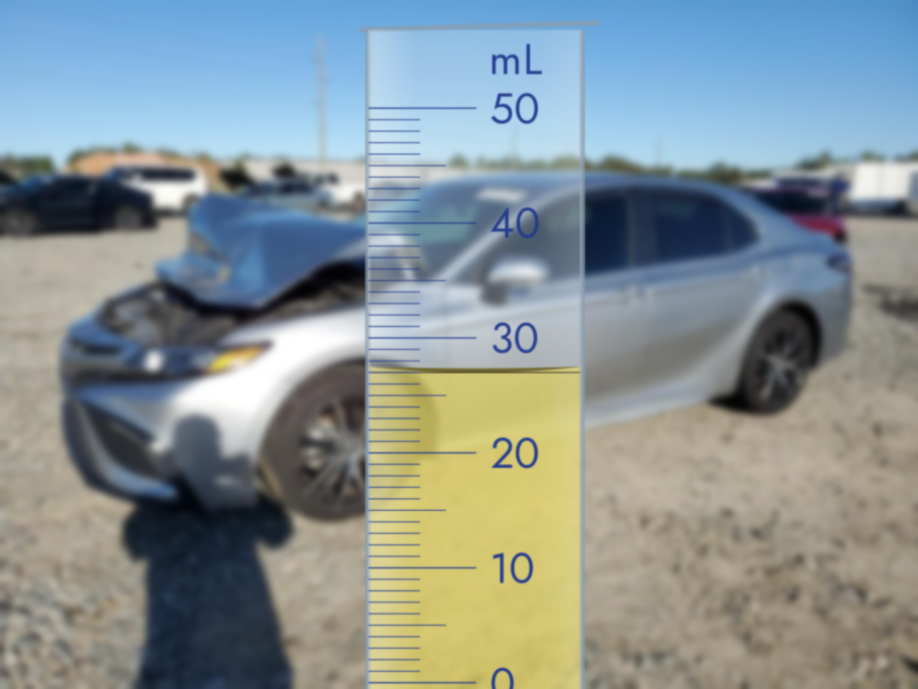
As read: **27** mL
